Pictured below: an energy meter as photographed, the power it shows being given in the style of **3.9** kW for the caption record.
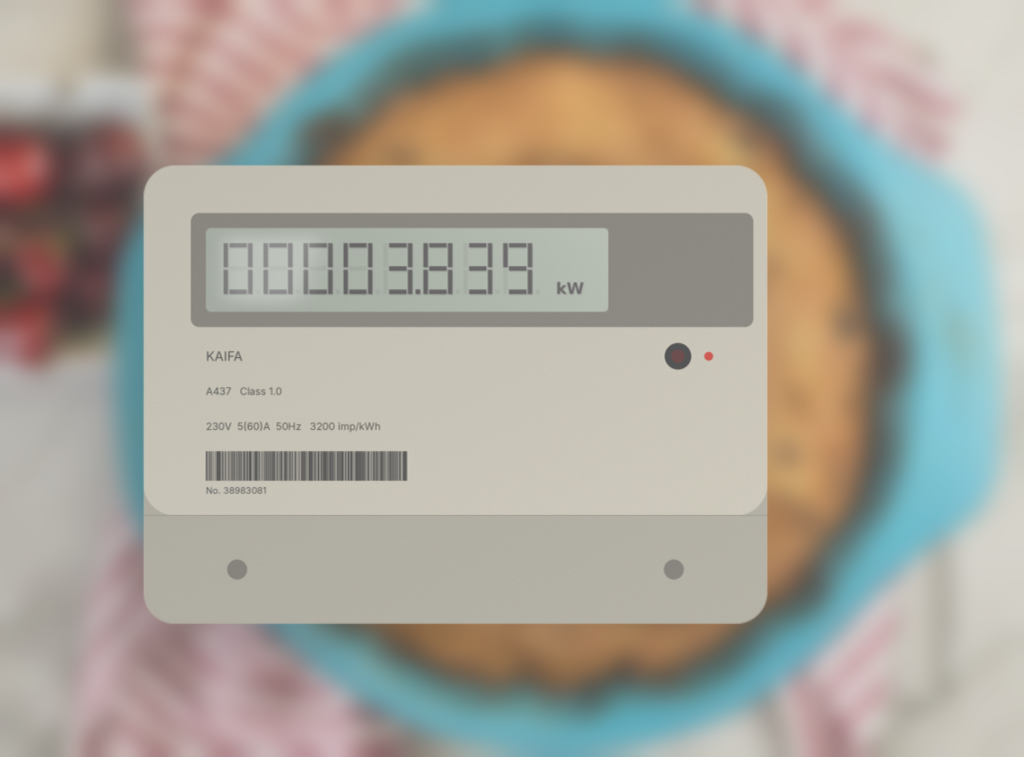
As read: **3.839** kW
